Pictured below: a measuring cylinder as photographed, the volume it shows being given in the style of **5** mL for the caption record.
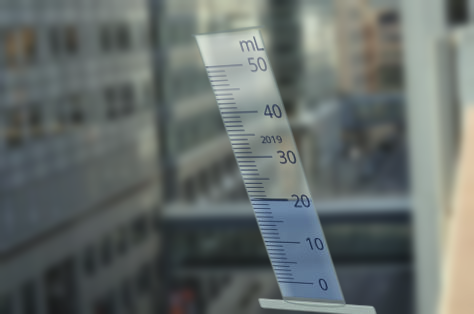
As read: **20** mL
